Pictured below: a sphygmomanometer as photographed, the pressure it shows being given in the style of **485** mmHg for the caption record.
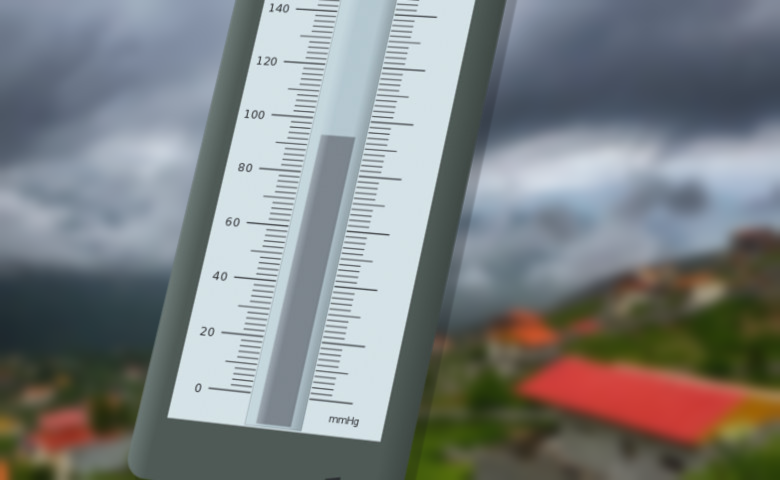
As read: **94** mmHg
